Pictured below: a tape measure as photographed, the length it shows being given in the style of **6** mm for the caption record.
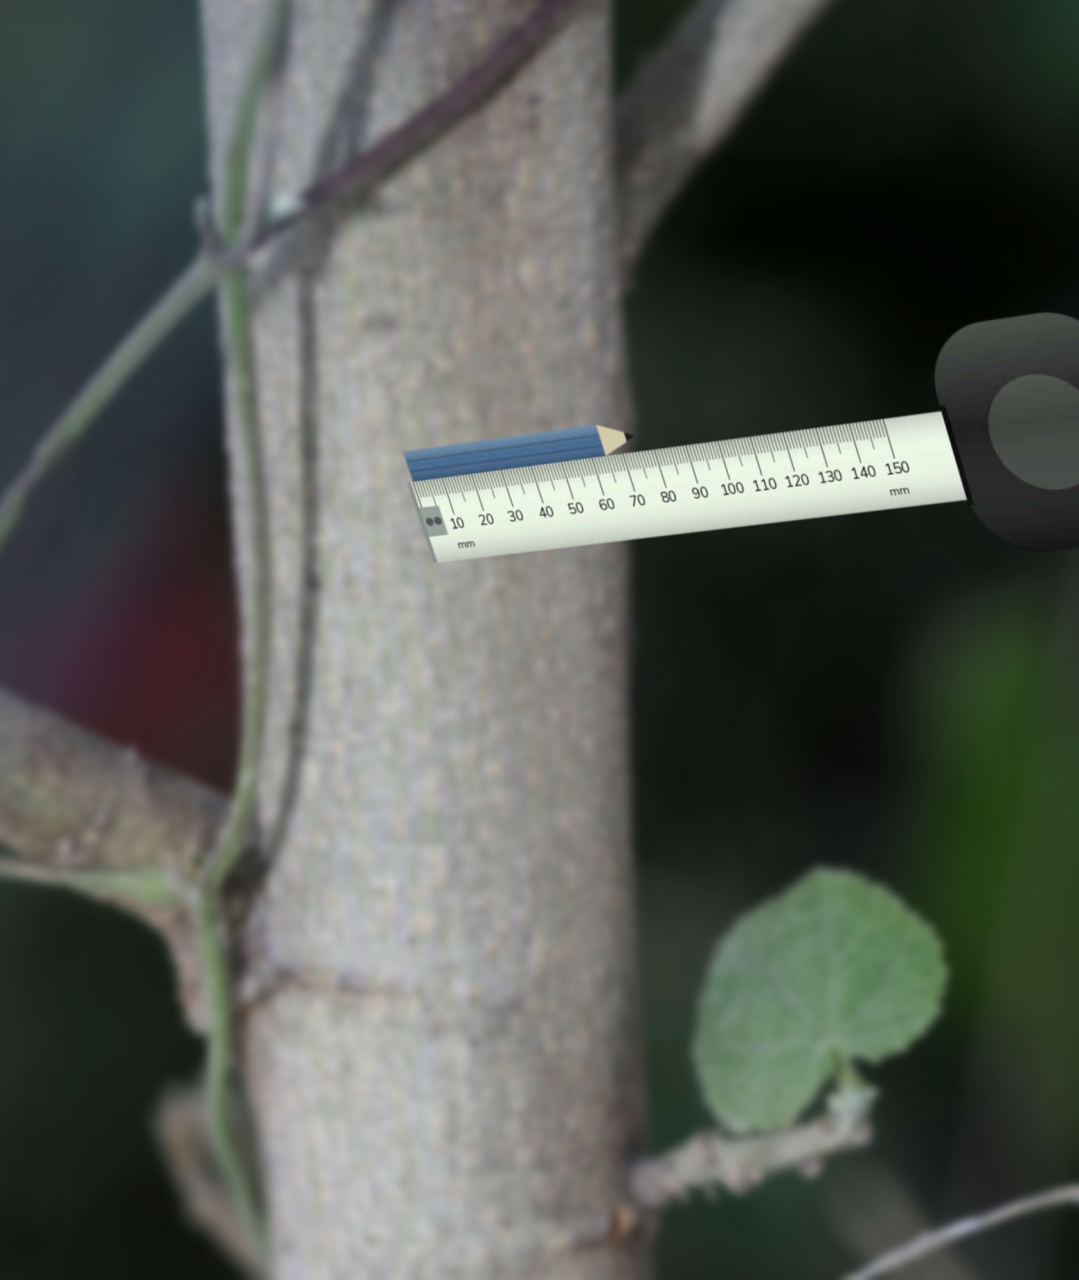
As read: **75** mm
